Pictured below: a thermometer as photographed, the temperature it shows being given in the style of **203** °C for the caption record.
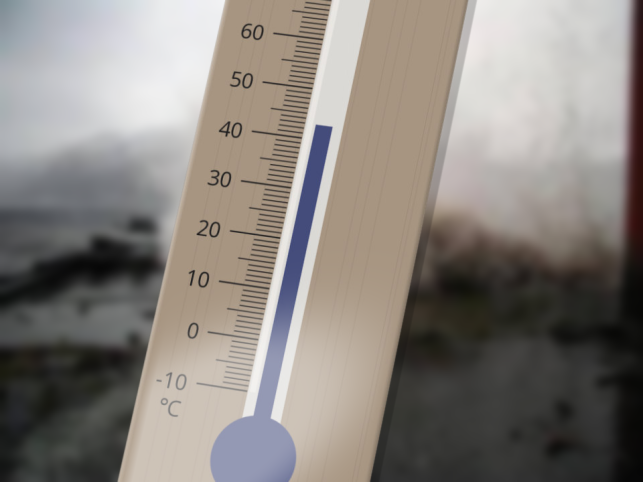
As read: **43** °C
